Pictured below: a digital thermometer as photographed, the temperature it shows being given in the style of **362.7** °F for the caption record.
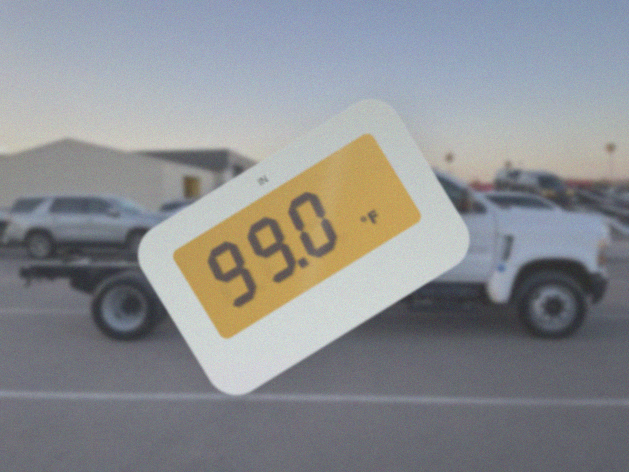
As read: **99.0** °F
